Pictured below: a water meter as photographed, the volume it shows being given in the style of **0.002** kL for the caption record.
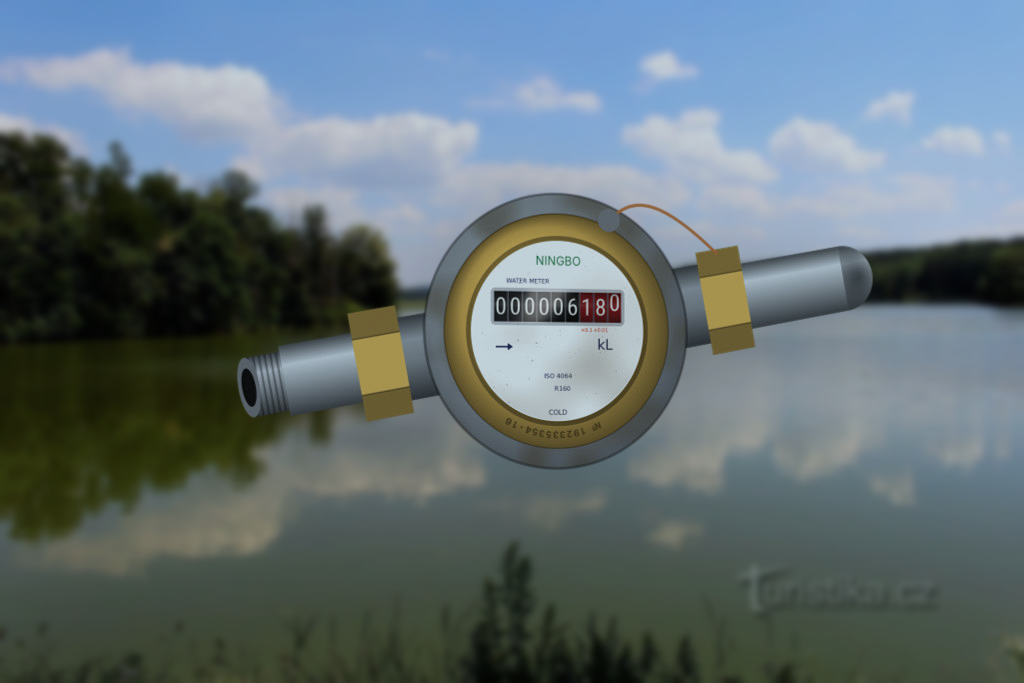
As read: **6.180** kL
